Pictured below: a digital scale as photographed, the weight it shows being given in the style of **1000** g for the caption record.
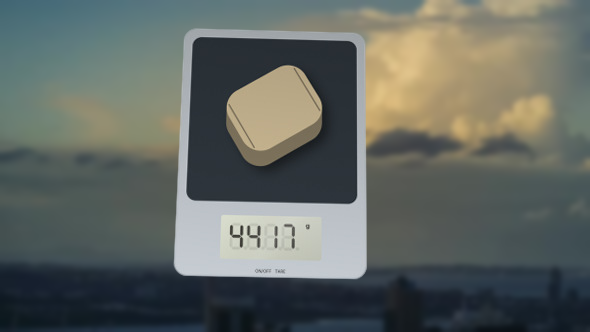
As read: **4417** g
